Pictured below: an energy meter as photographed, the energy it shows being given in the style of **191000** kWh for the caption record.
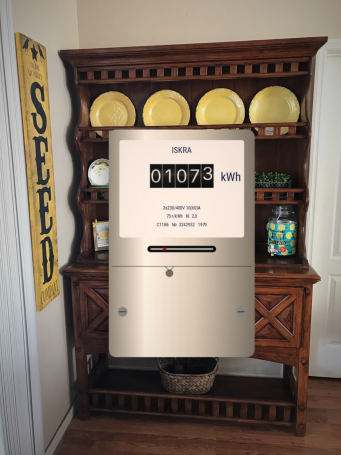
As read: **1073** kWh
